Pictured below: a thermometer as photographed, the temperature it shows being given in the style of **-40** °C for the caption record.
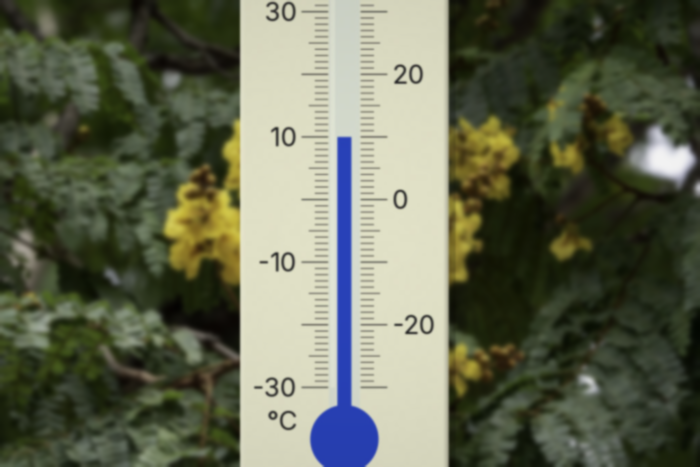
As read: **10** °C
